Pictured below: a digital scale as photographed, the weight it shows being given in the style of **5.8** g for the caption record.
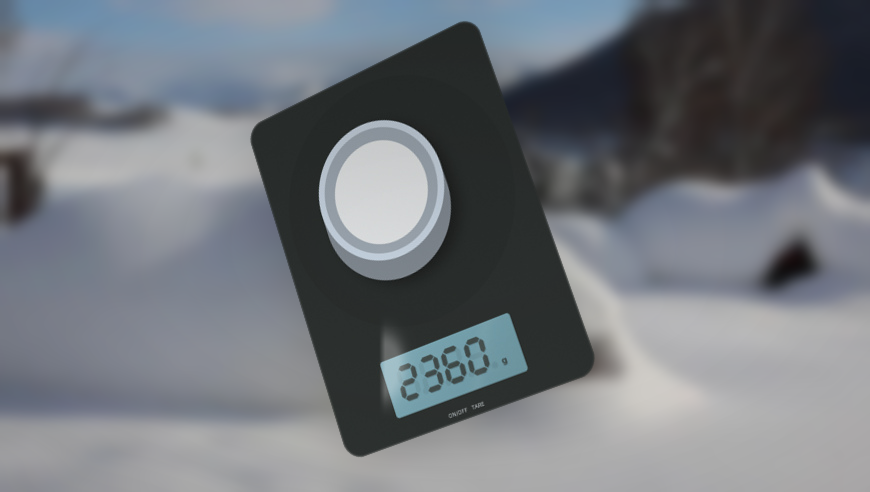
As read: **2360** g
